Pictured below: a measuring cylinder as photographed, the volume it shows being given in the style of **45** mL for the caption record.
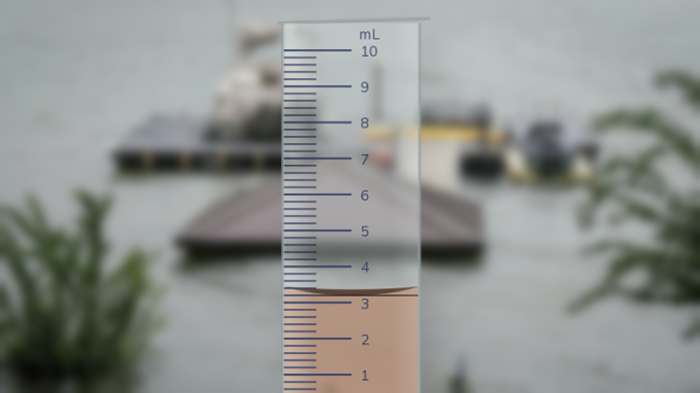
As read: **3.2** mL
